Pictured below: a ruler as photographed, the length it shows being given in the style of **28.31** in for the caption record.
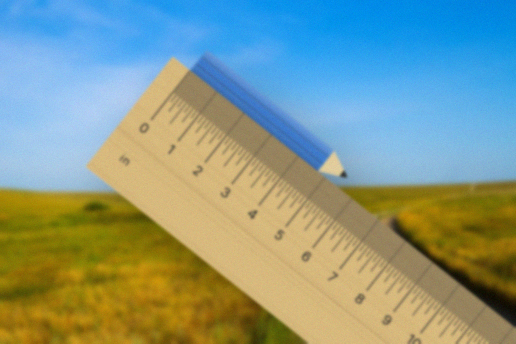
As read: **5.5** in
